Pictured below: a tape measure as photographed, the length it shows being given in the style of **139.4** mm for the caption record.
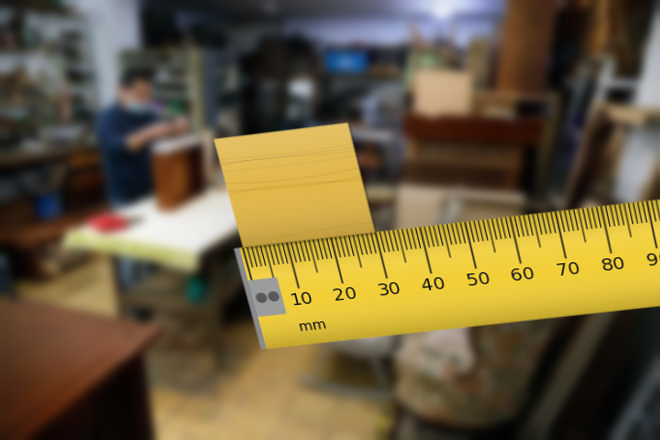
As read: **30** mm
